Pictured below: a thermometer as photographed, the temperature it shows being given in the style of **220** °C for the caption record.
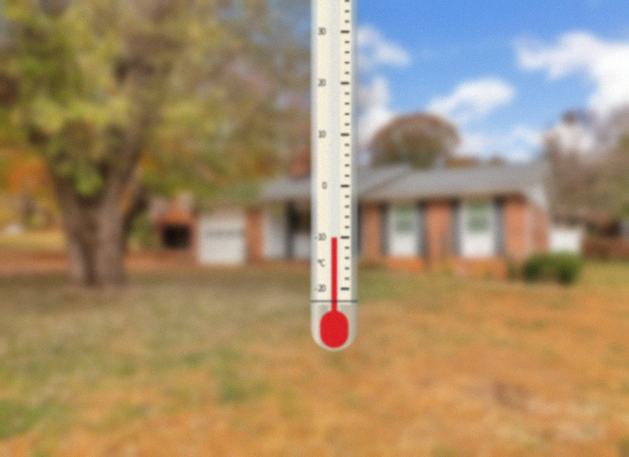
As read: **-10** °C
